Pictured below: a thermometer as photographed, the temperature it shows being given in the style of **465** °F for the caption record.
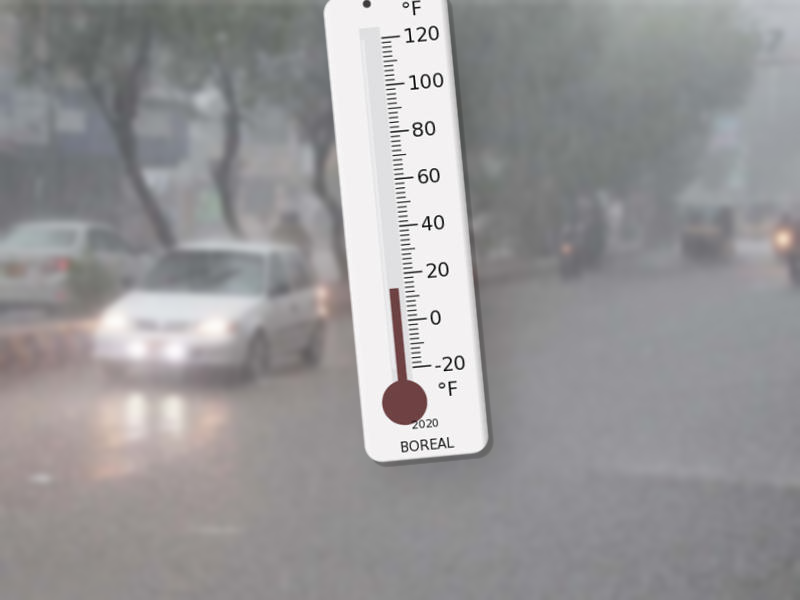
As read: **14** °F
